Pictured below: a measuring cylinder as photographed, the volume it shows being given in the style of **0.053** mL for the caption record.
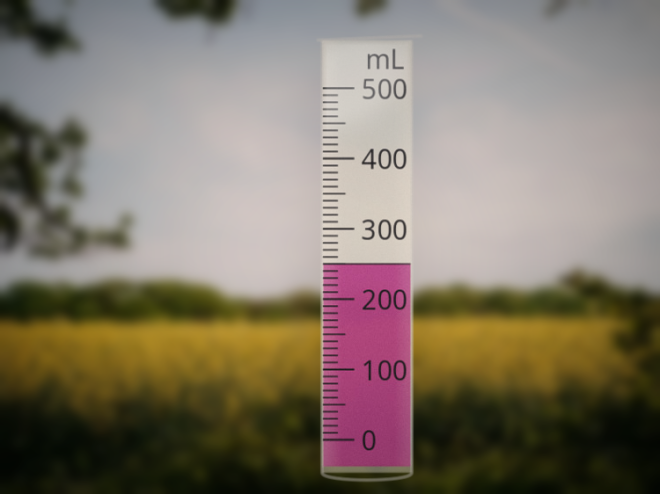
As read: **250** mL
